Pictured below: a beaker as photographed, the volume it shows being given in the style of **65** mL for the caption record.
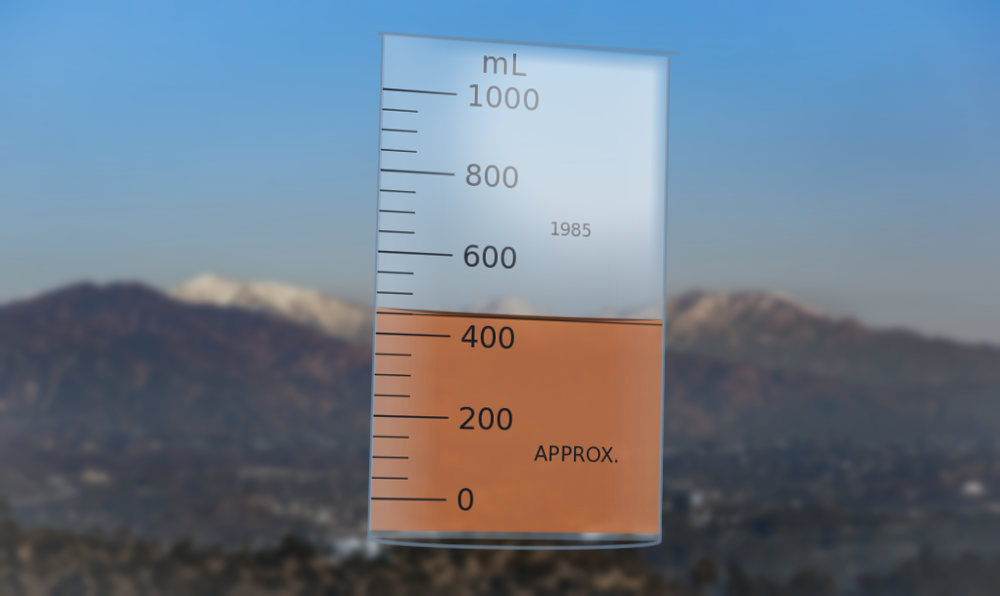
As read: **450** mL
